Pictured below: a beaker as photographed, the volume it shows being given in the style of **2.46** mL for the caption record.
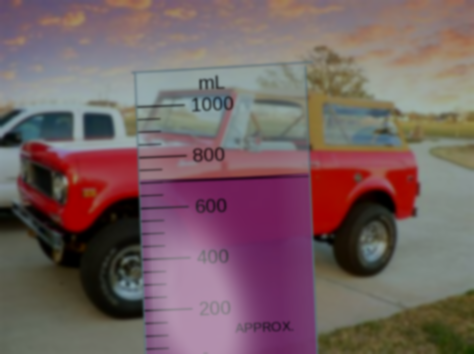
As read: **700** mL
